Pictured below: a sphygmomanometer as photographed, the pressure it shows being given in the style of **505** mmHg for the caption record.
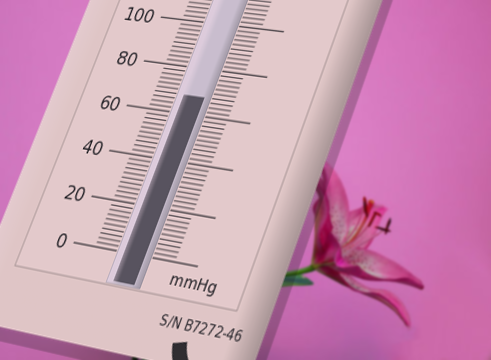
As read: **68** mmHg
